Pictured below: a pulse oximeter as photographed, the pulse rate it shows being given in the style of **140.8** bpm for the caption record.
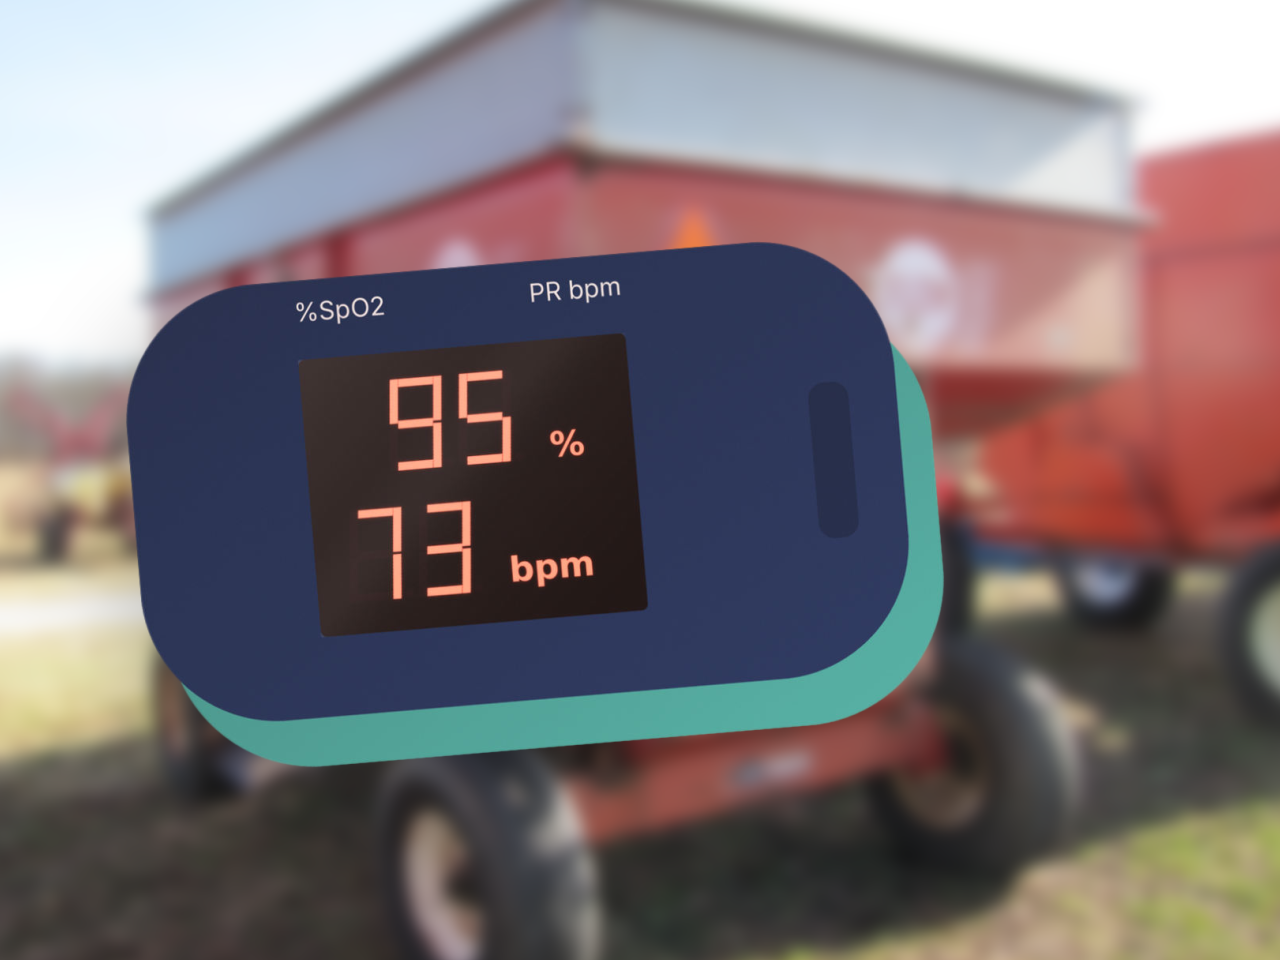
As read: **73** bpm
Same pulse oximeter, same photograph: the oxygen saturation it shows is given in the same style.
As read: **95** %
